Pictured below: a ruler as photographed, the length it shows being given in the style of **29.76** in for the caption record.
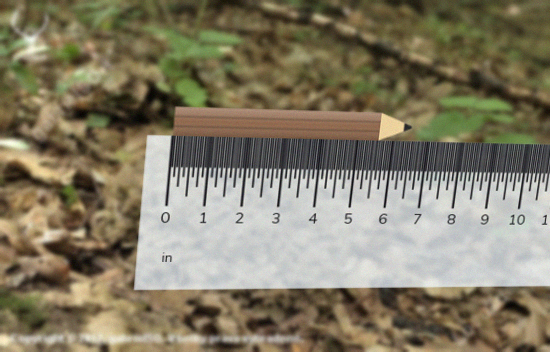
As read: **6.5** in
